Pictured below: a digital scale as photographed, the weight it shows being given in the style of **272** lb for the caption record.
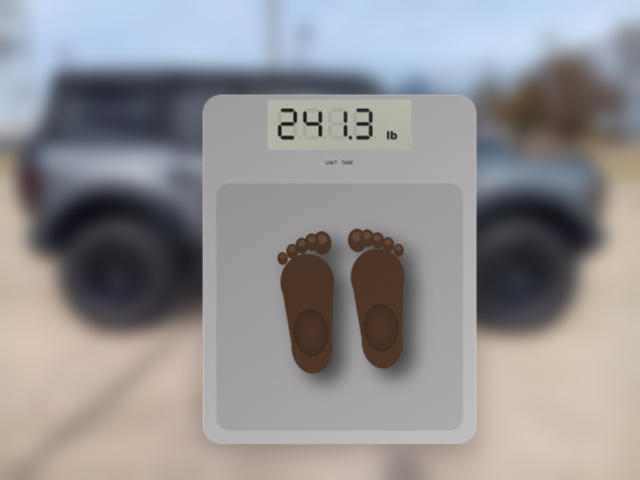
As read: **241.3** lb
